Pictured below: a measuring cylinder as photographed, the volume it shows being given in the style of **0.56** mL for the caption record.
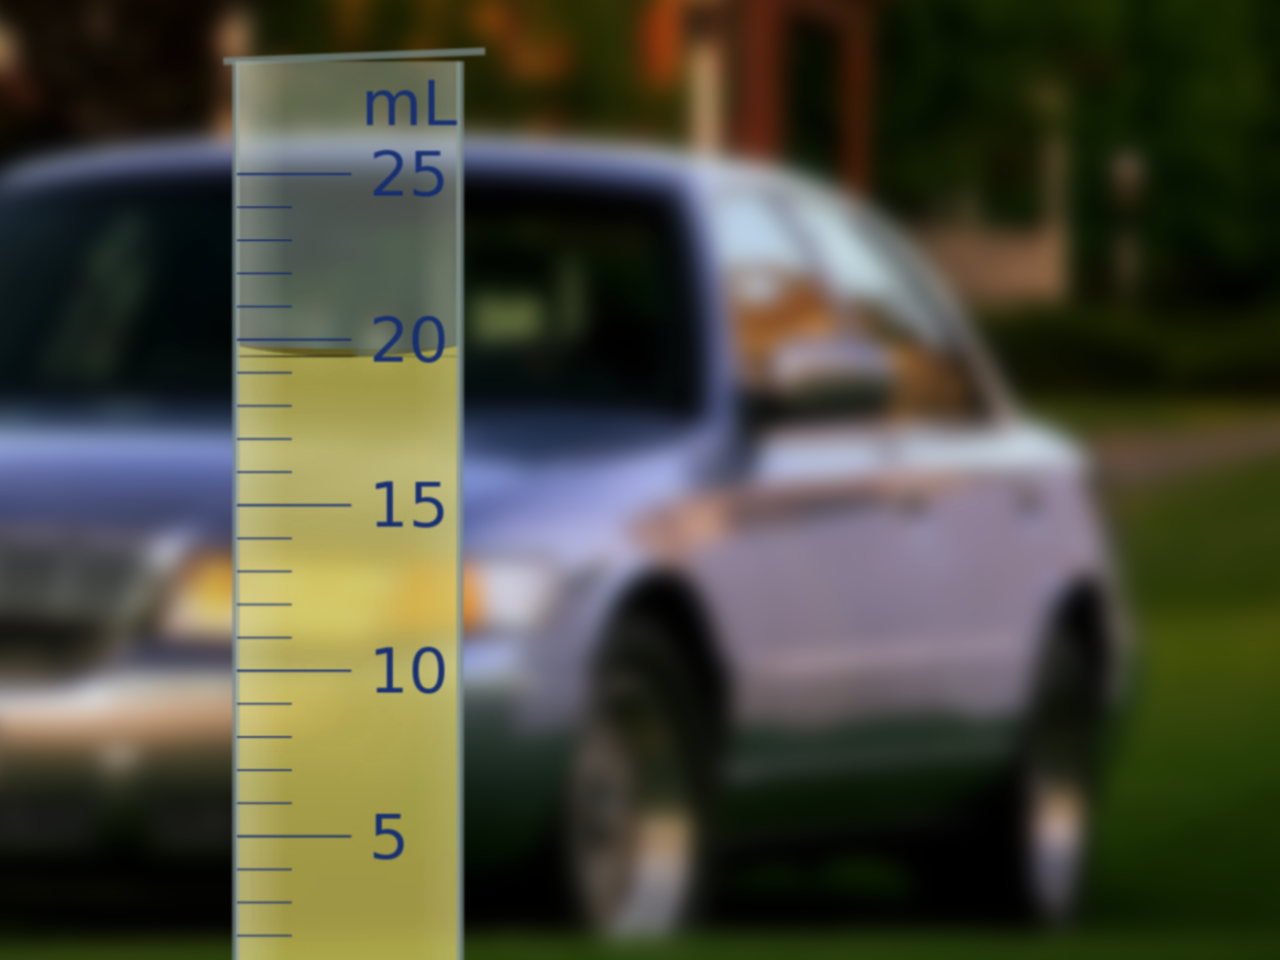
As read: **19.5** mL
